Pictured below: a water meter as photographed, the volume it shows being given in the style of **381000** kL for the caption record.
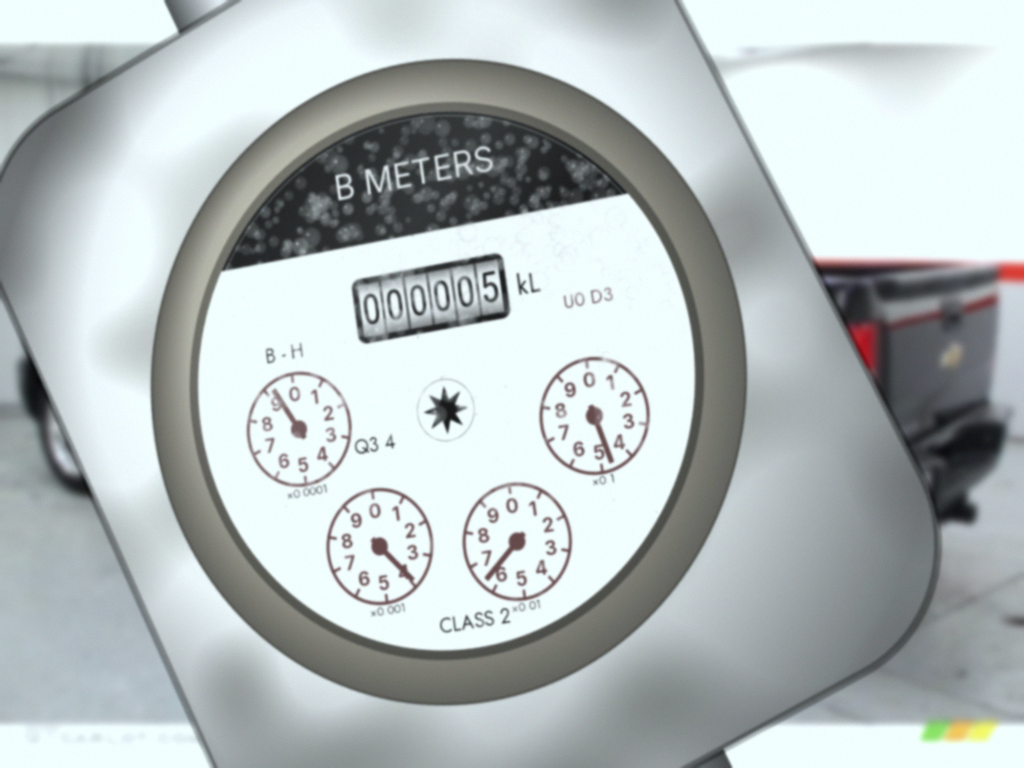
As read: **5.4639** kL
